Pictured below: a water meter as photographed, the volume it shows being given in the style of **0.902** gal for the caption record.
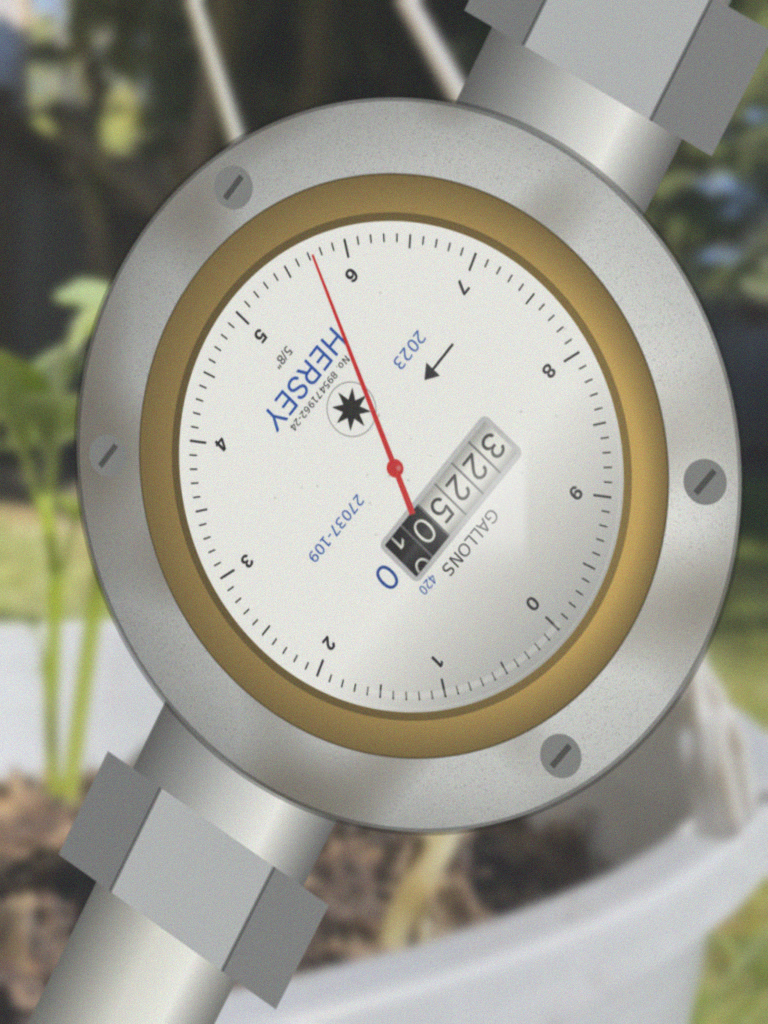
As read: **3225005.7** gal
